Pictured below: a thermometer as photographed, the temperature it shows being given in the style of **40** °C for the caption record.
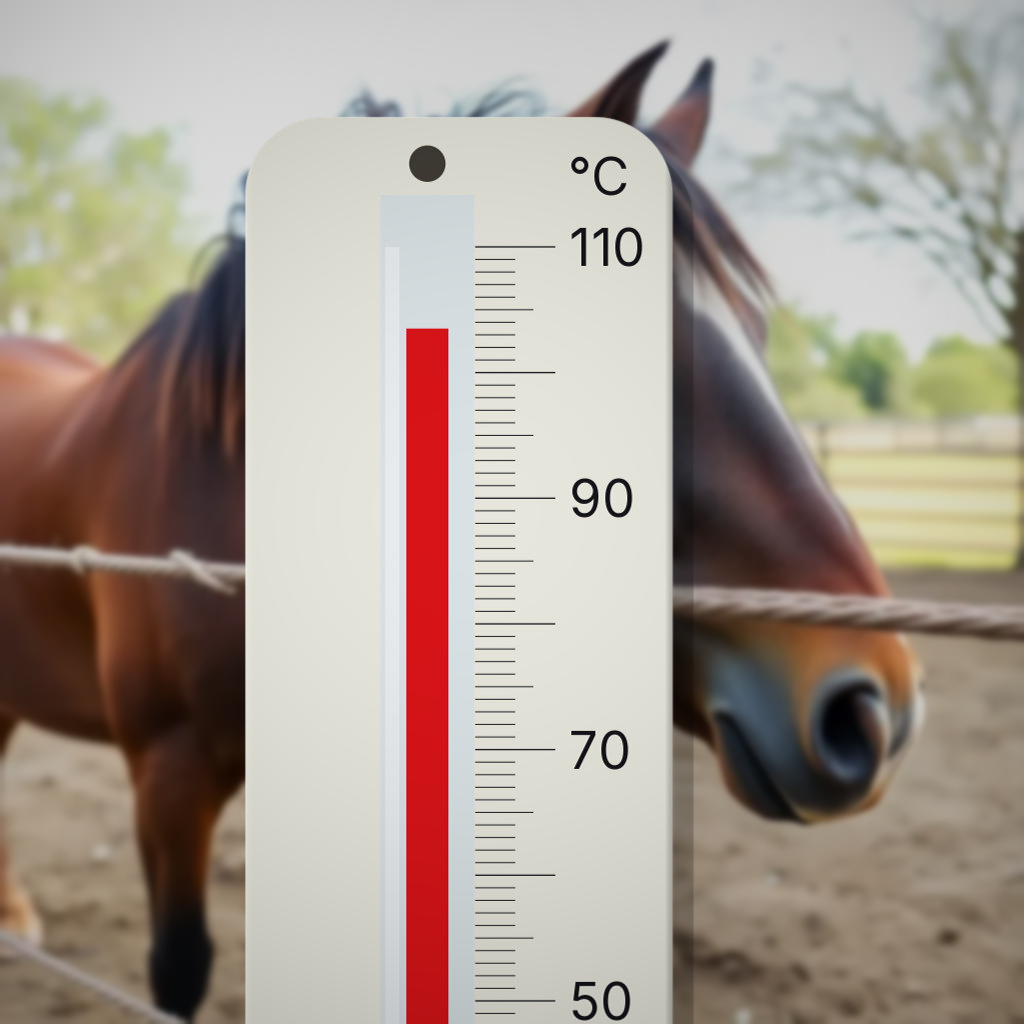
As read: **103.5** °C
